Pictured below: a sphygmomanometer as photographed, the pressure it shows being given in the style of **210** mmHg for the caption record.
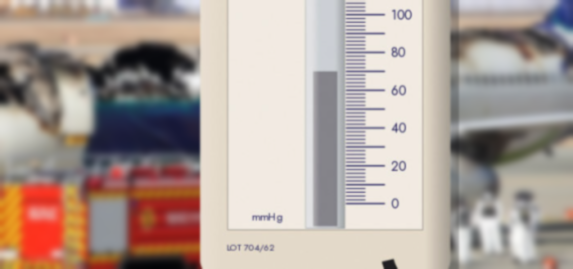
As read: **70** mmHg
